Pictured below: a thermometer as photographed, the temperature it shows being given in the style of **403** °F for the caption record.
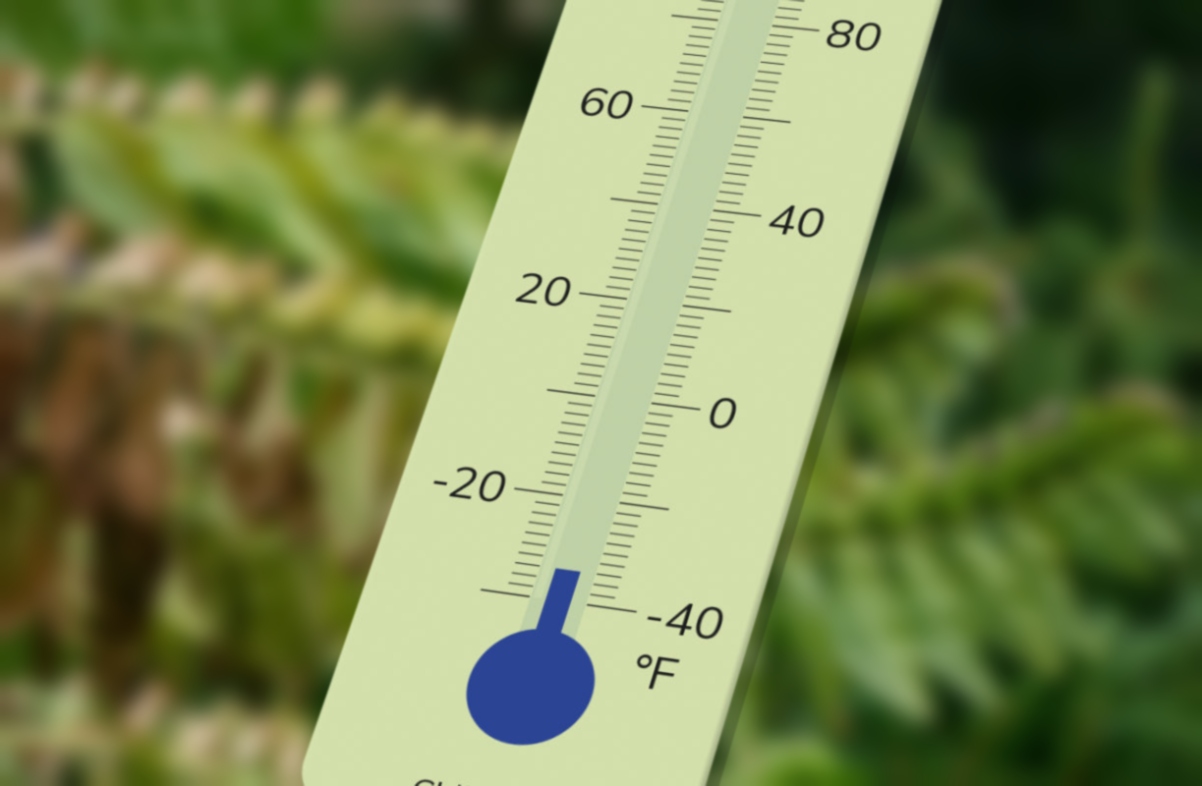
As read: **-34** °F
